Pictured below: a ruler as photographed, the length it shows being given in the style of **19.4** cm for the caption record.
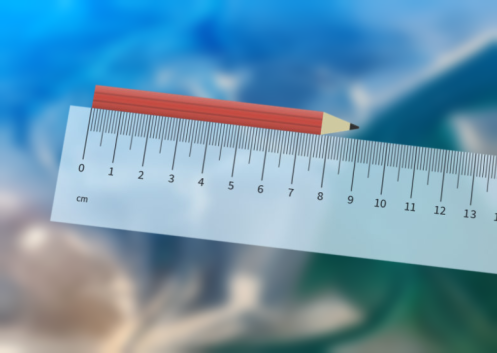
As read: **9** cm
